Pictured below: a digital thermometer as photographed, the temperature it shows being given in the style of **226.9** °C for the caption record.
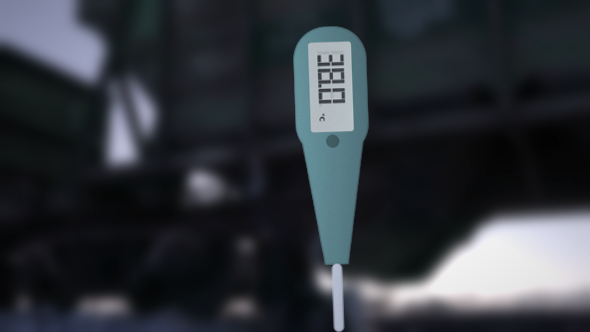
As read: **38.0** °C
